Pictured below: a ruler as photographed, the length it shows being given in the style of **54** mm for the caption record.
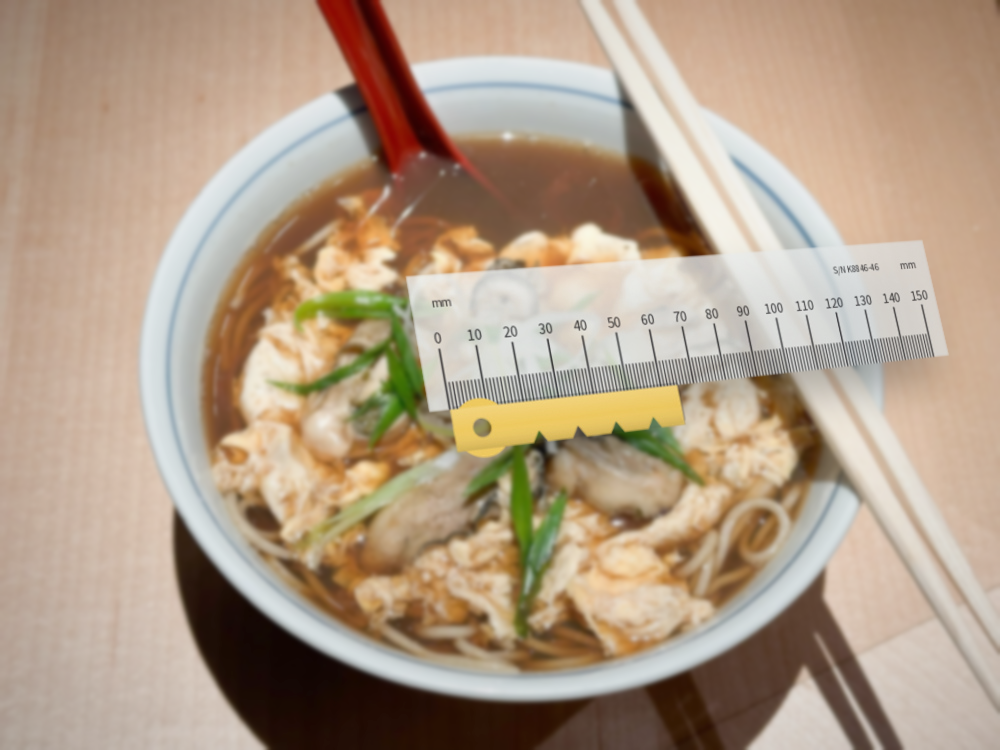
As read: **65** mm
